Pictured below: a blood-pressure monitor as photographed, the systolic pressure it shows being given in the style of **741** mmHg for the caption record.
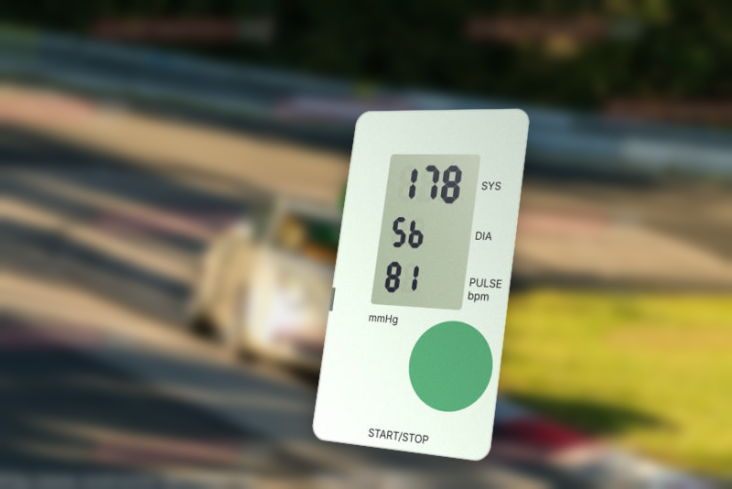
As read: **178** mmHg
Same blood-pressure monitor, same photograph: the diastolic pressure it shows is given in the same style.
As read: **56** mmHg
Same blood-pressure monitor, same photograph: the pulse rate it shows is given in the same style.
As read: **81** bpm
